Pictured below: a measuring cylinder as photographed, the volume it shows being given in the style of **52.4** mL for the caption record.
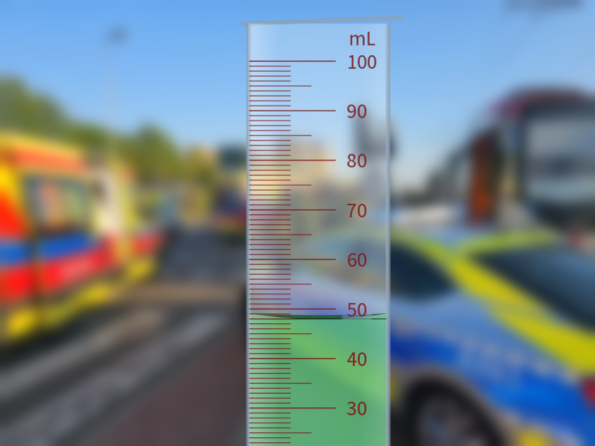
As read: **48** mL
